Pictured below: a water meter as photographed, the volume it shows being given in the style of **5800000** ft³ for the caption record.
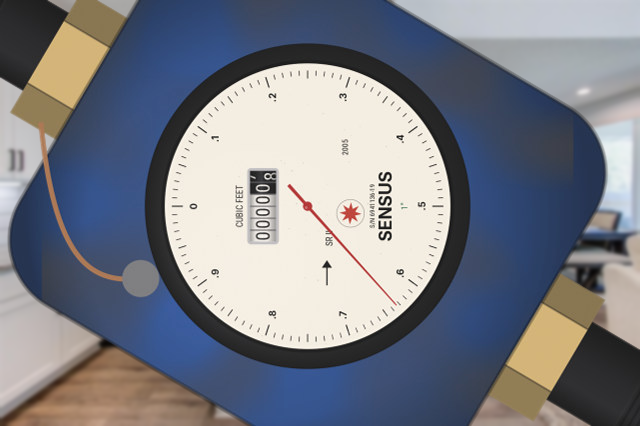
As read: **7.63** ft³
